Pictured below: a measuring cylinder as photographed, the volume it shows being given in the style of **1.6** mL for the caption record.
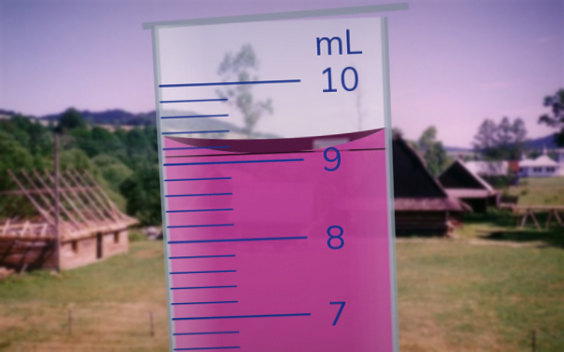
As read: **9.1** mL
